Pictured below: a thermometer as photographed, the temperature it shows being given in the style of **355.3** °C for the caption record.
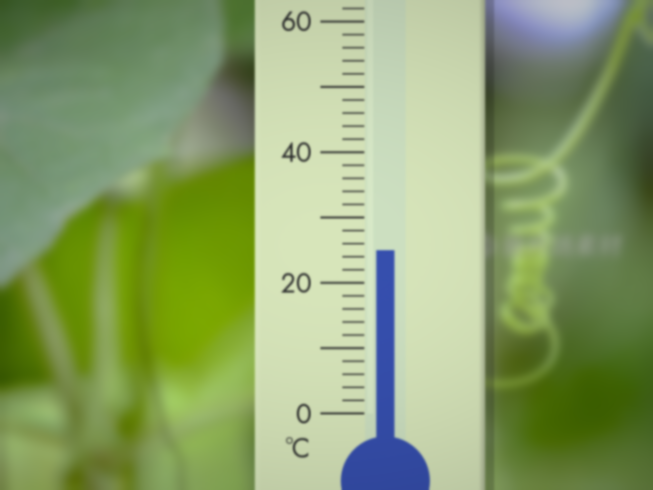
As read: **25** °C
